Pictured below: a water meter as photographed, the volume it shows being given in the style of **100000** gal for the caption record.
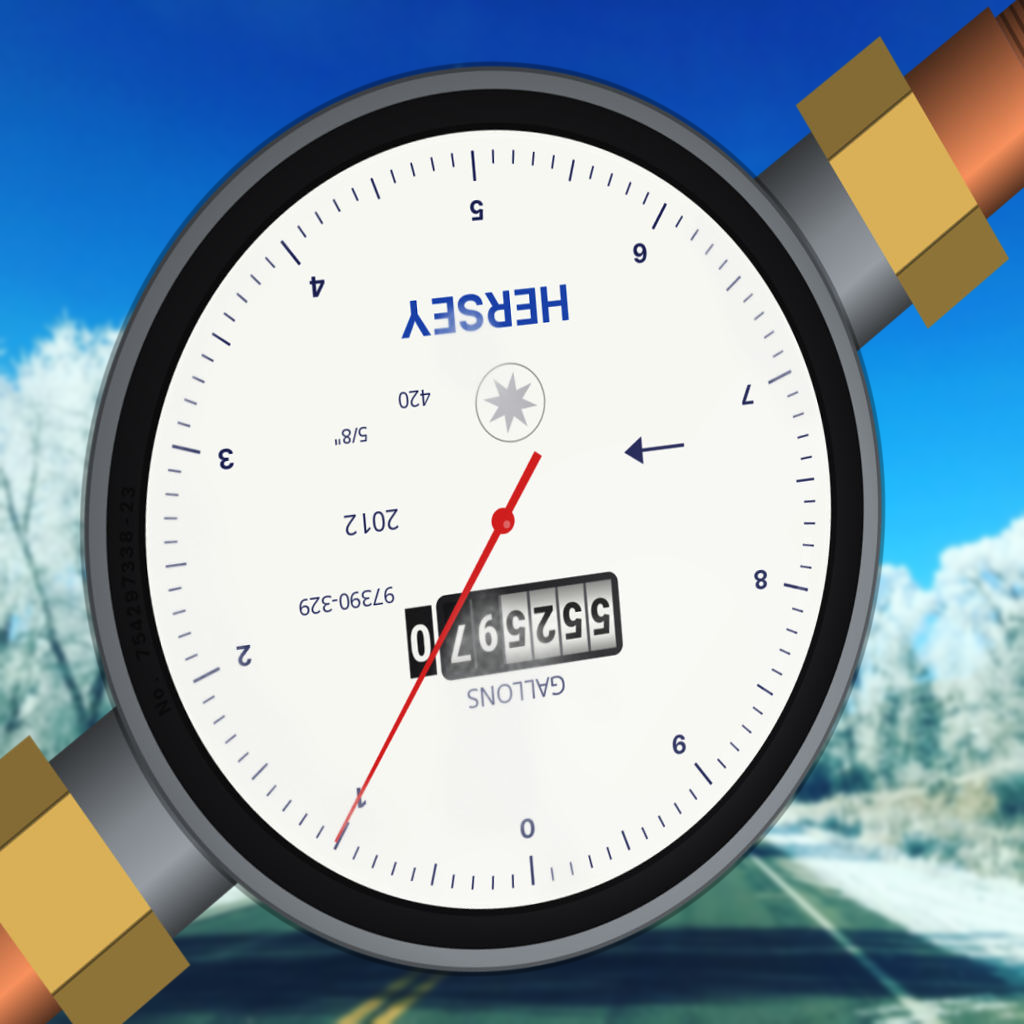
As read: **5525971.0** gal
